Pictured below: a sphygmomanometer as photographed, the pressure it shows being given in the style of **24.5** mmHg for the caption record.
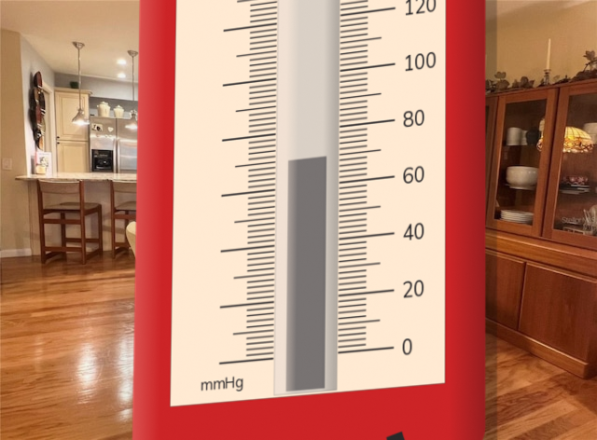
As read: **70** mmHg
